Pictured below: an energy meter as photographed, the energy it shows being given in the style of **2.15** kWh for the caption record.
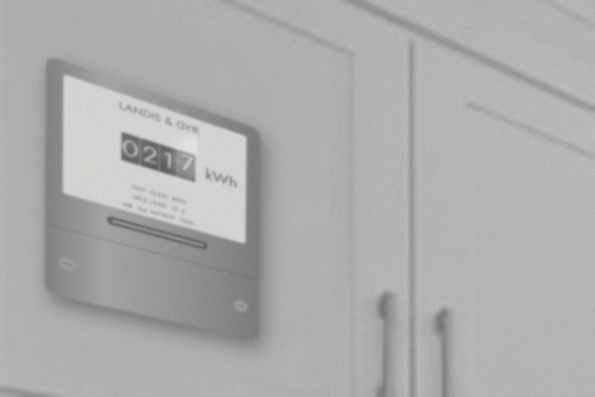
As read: **217** kWh
